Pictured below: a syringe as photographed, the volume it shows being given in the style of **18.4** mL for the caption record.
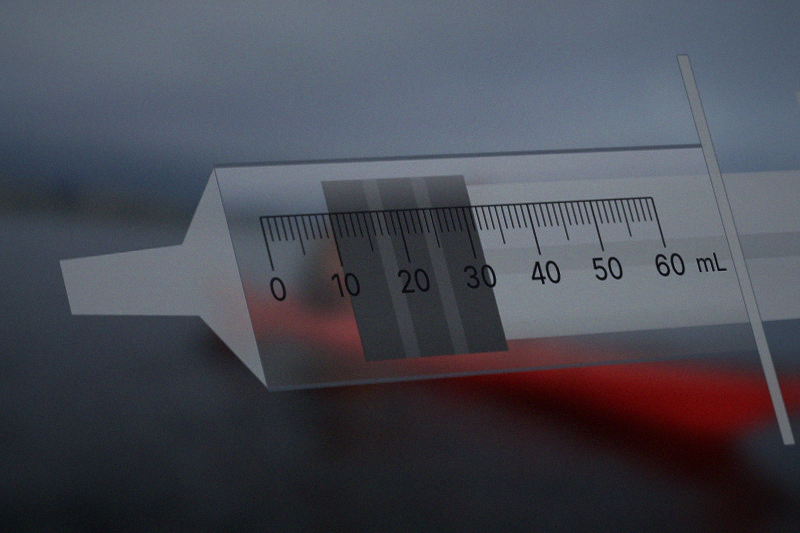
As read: **10** mL
